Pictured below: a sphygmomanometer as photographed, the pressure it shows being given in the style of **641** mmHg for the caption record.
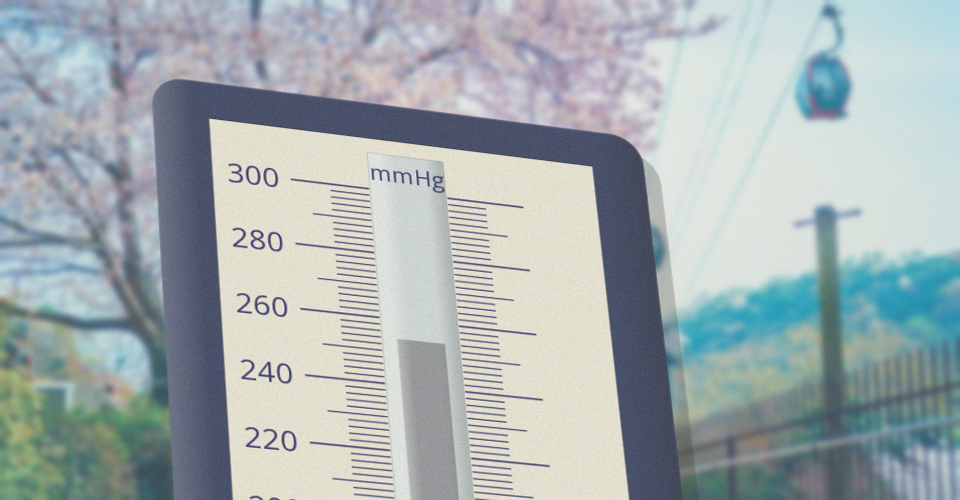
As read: **254** mmHg
